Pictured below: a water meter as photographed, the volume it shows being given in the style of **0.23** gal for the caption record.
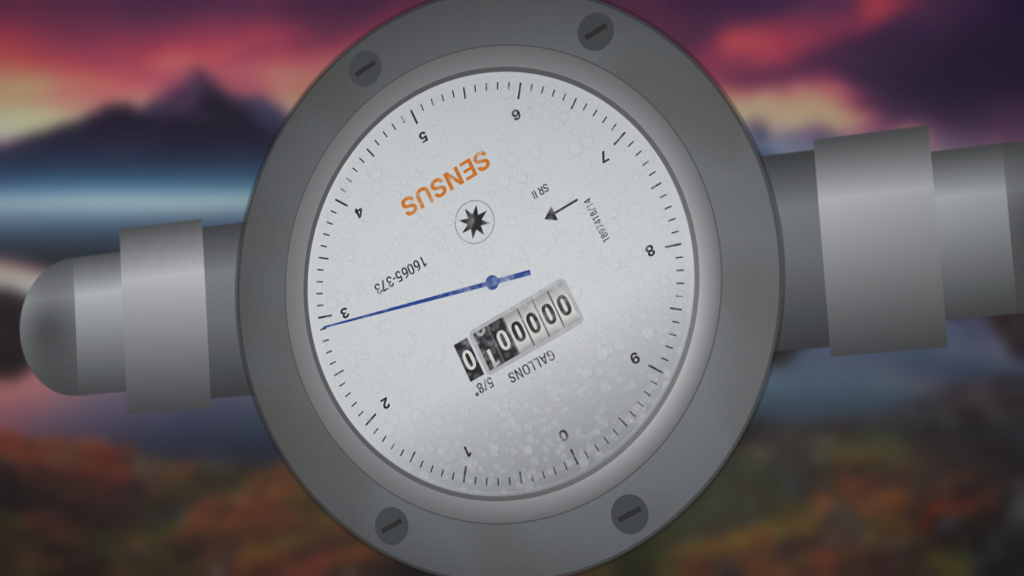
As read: **12.9** gal
